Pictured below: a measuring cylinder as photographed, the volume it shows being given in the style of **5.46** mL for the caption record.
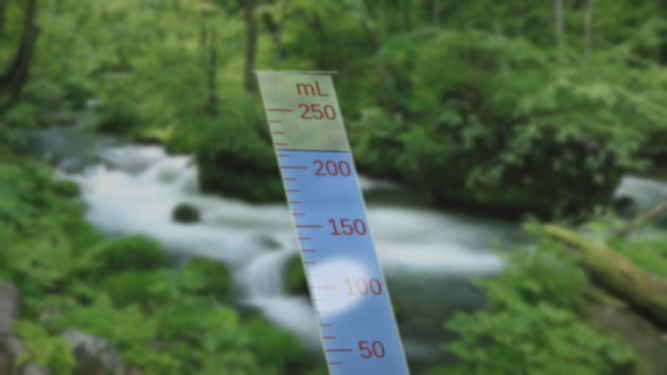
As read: **215** mL
